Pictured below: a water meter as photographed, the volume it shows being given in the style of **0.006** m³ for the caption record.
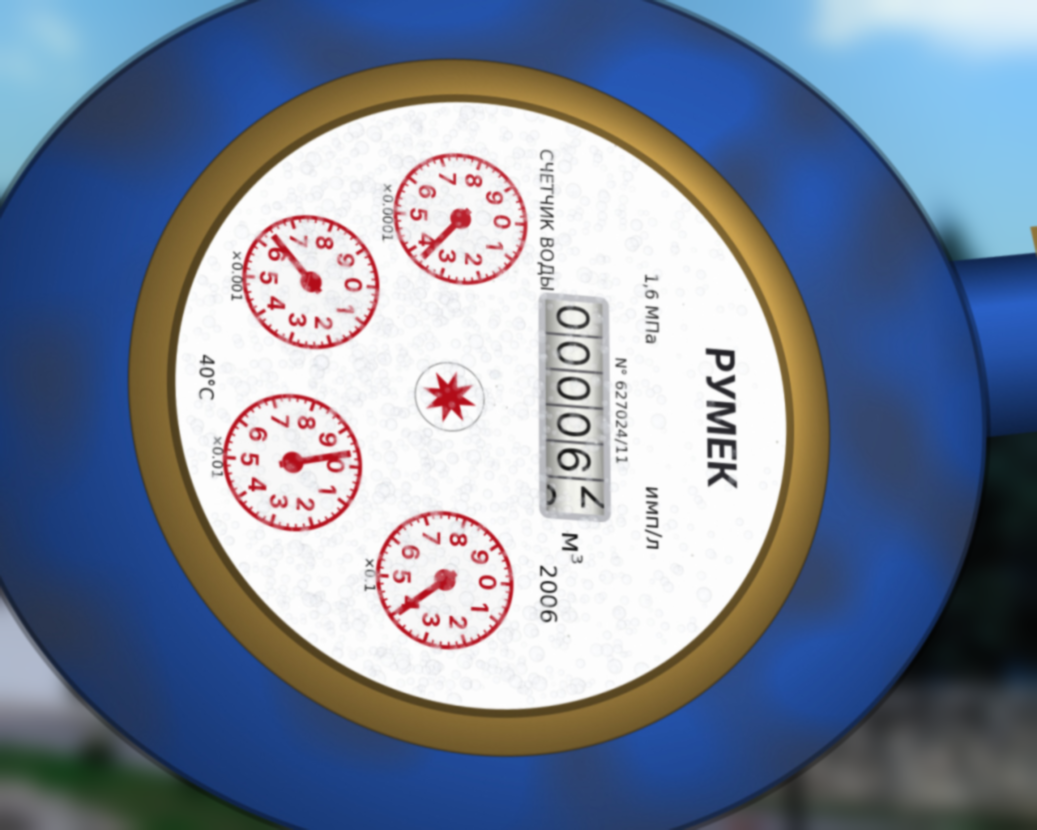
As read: **62.3963** m³
